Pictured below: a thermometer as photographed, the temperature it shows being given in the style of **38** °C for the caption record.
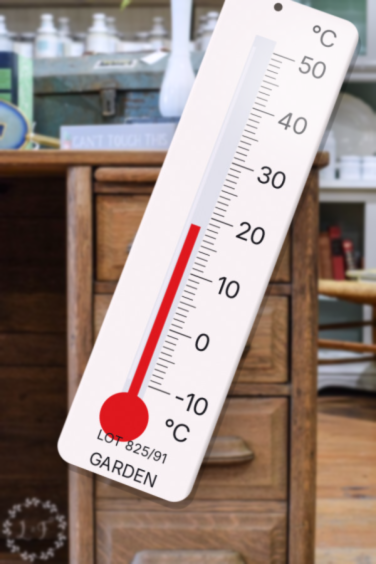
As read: **18** °C
